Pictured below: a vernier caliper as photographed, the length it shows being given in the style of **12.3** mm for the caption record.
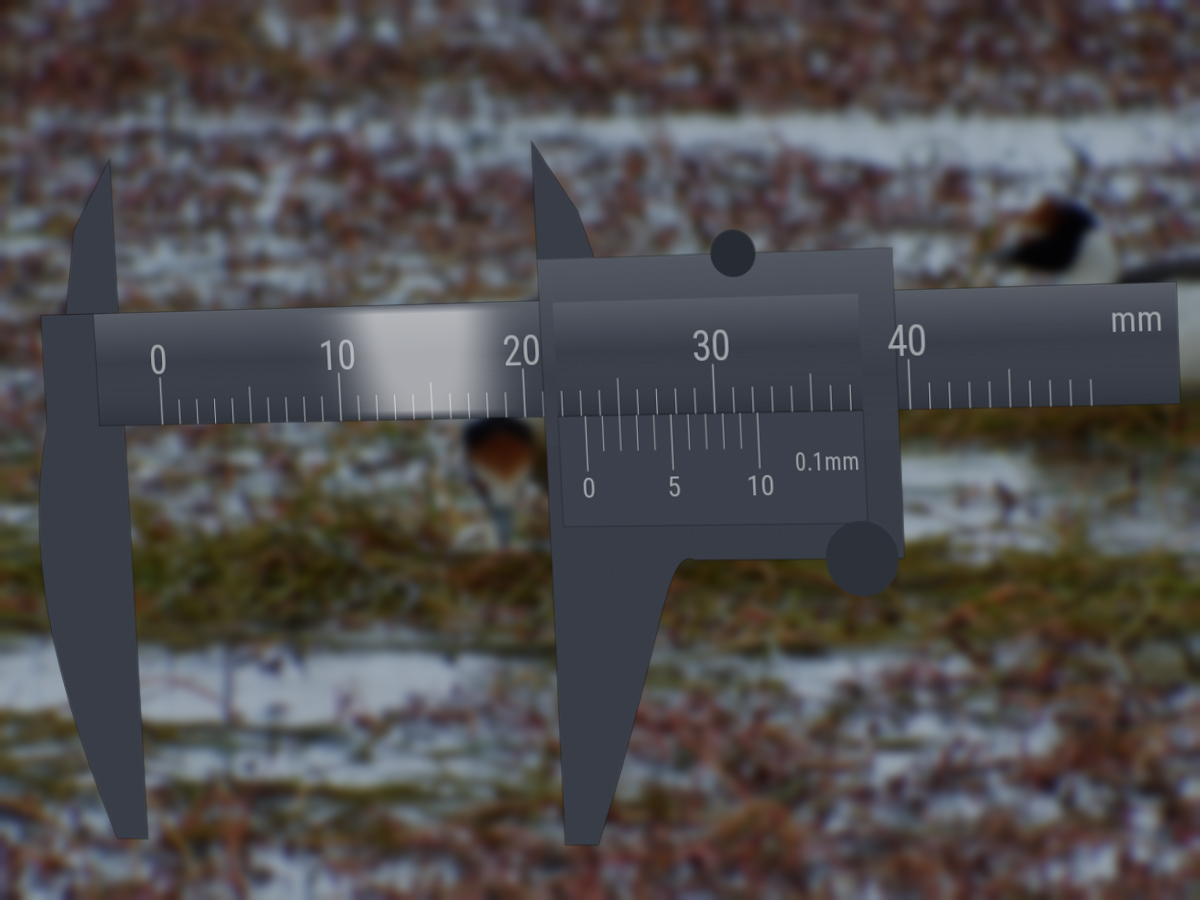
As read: **23.2** mm
